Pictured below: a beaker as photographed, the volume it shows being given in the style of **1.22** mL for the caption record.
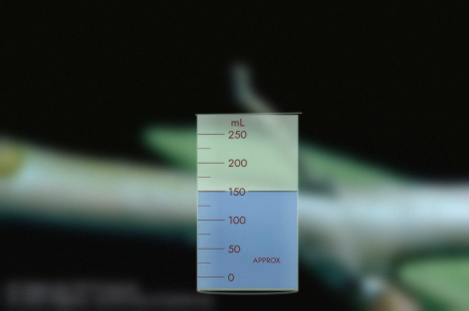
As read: **150** mL
